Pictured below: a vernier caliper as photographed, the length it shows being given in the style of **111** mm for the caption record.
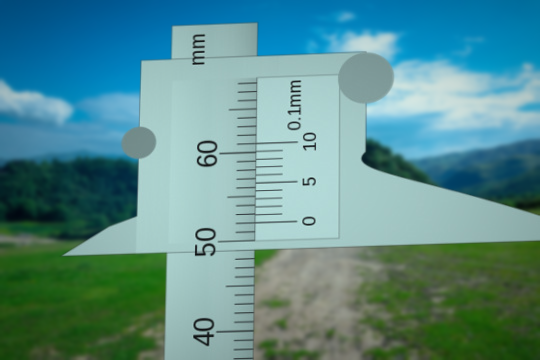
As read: **52.0** mm
